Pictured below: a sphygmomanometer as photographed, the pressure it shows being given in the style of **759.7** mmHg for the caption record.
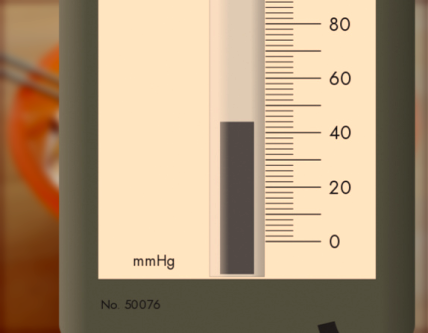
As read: **44** mmHg
